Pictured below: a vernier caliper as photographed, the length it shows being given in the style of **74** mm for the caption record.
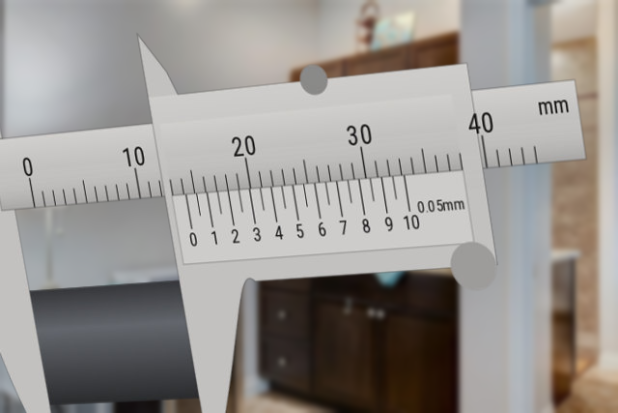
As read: **14.2** mm
